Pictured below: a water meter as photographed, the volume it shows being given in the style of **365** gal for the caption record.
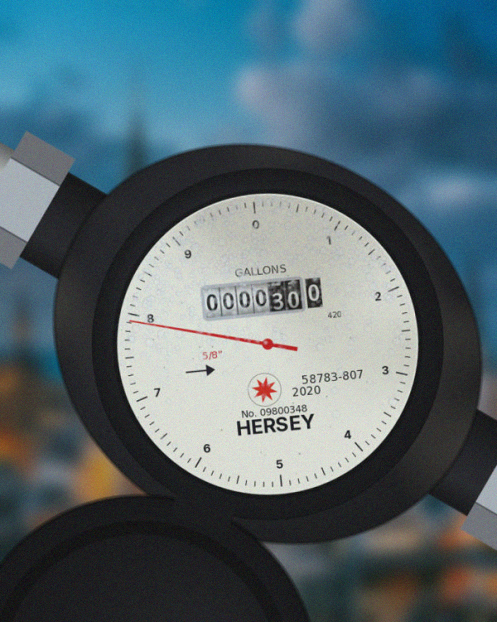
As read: **297.9** gal
